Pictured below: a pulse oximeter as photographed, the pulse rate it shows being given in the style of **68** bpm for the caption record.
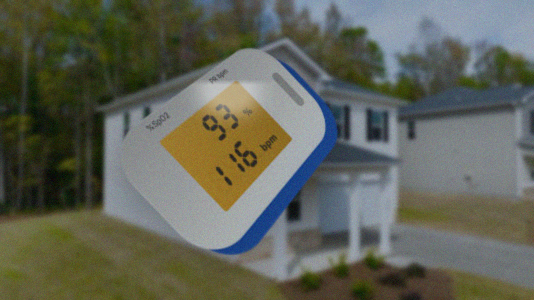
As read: **116** bpm
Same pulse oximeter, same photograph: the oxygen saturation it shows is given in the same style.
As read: **93** %
